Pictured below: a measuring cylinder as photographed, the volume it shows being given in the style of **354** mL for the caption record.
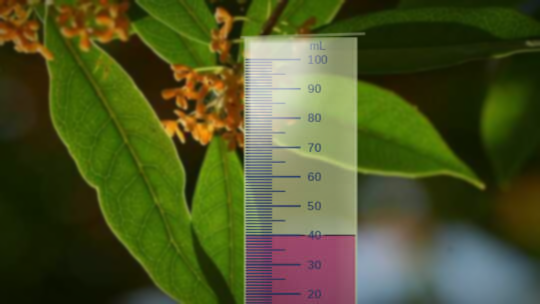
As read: **40** mL
